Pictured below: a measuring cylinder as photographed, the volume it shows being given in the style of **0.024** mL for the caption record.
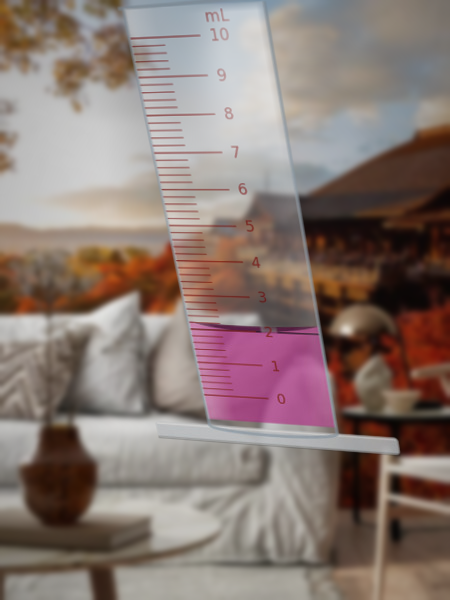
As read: **2** mL
